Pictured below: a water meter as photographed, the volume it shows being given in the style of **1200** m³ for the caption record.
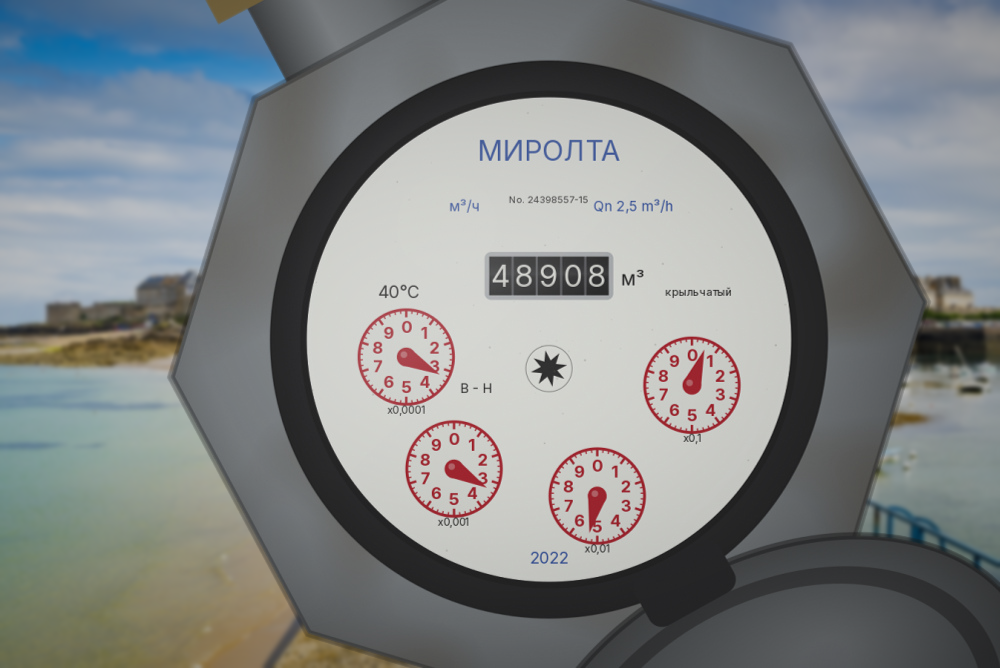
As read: **48908.0533** m³
